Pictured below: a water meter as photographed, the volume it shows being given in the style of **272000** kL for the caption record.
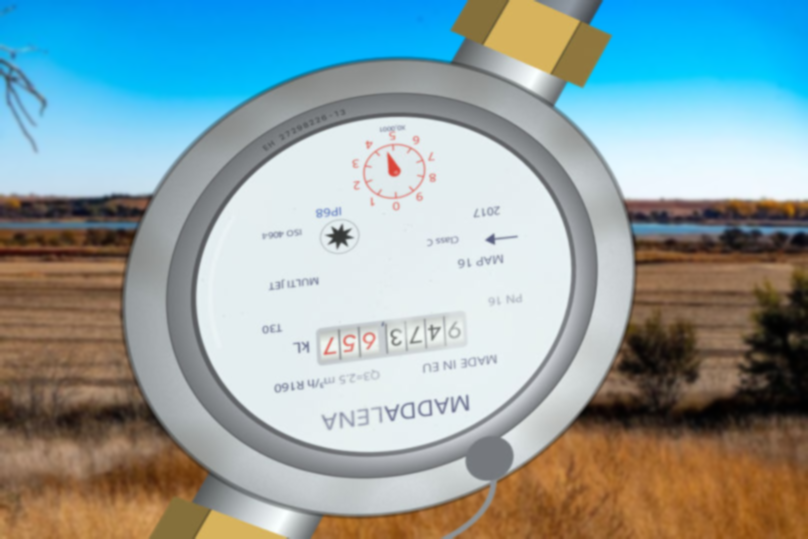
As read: **9473.6574** kL
